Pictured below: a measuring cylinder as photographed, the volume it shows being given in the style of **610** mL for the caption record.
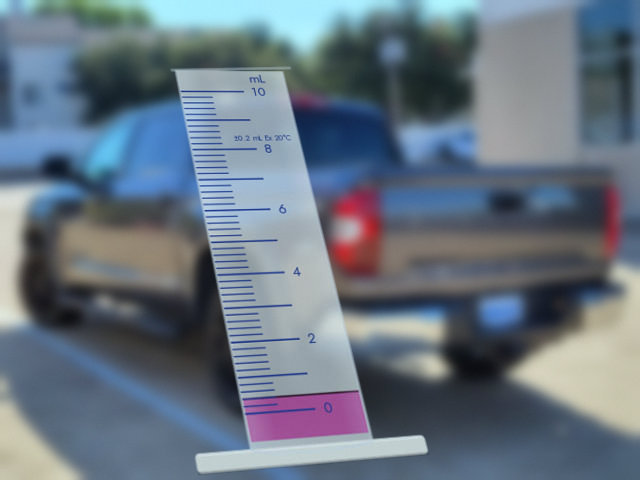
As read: **0.4** mL
